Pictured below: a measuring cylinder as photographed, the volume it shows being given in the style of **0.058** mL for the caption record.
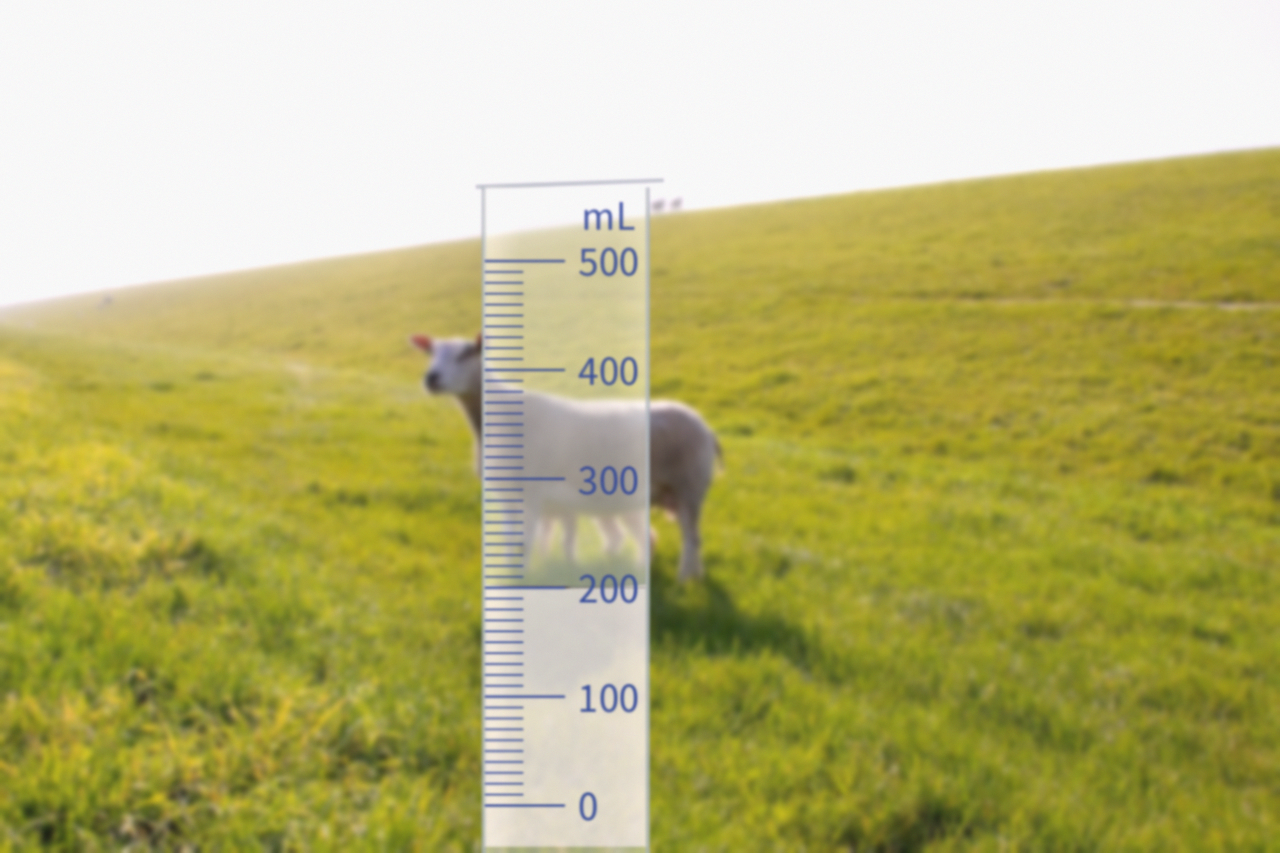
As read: **200** mL
